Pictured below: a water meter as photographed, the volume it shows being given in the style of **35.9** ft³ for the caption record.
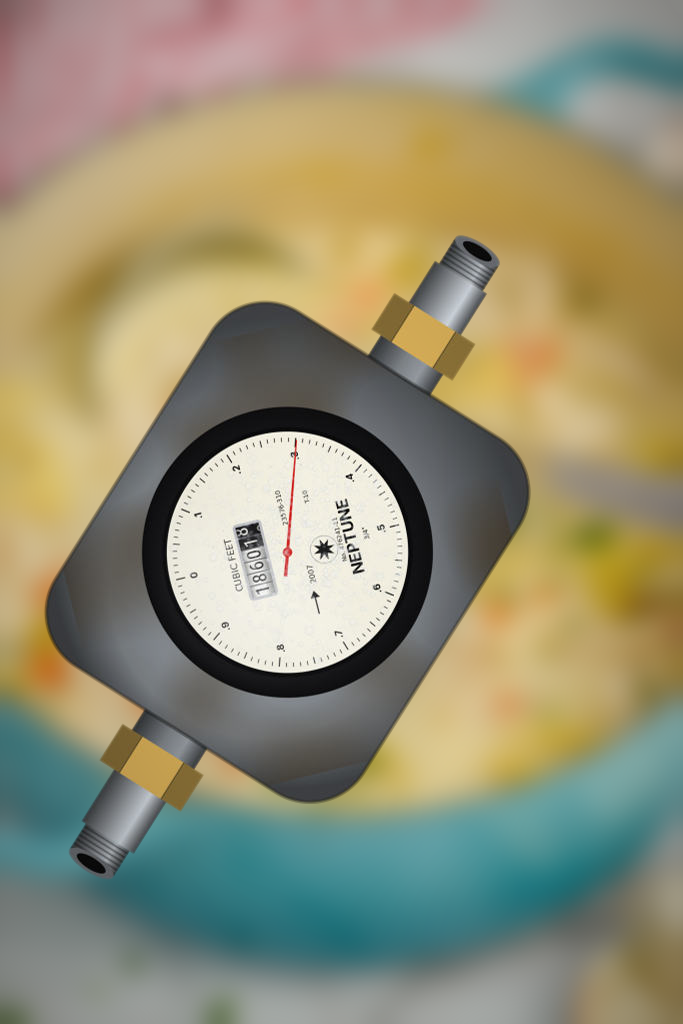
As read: **186018.30** ft³
